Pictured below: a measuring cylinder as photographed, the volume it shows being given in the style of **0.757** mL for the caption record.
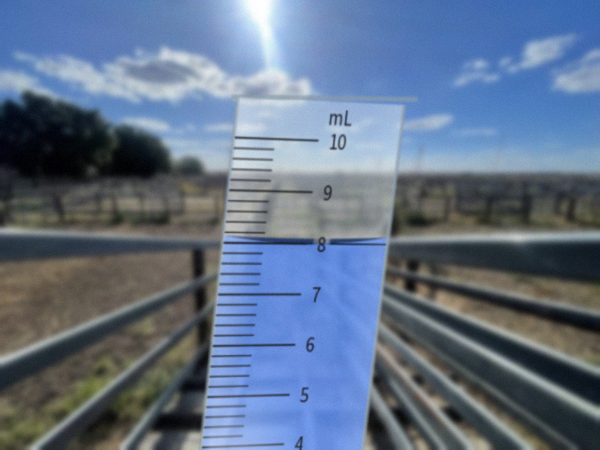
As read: **8** mL
